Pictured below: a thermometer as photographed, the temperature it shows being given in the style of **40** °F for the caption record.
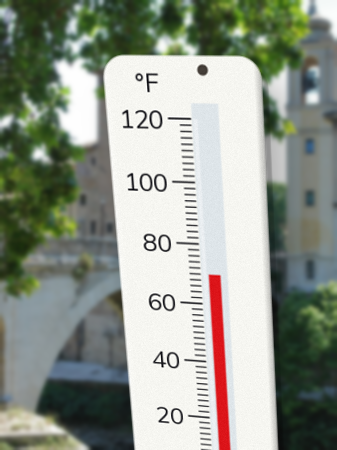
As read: **70** °F
